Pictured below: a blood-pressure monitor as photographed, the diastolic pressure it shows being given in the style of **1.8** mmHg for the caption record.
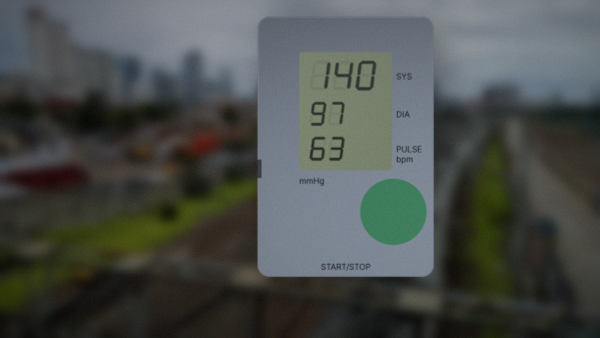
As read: **97** mmHg
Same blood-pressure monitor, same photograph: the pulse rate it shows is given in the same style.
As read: **63** bpm
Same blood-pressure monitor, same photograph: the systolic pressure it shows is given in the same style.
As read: **140** mmHg
